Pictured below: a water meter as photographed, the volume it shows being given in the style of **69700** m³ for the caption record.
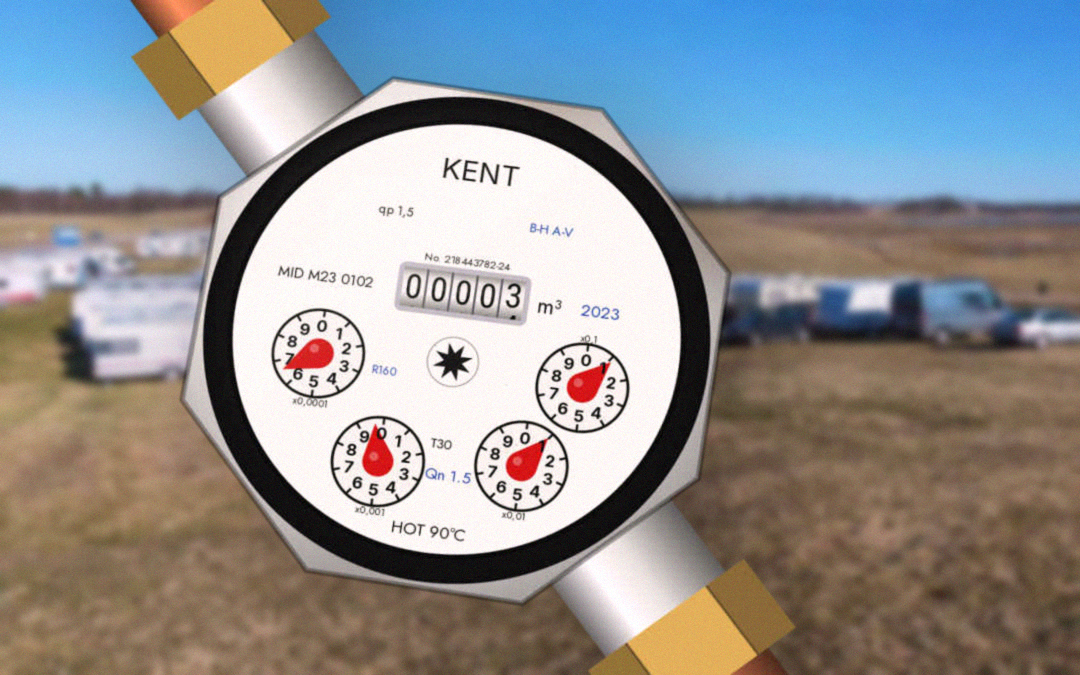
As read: **3.1096** m³
